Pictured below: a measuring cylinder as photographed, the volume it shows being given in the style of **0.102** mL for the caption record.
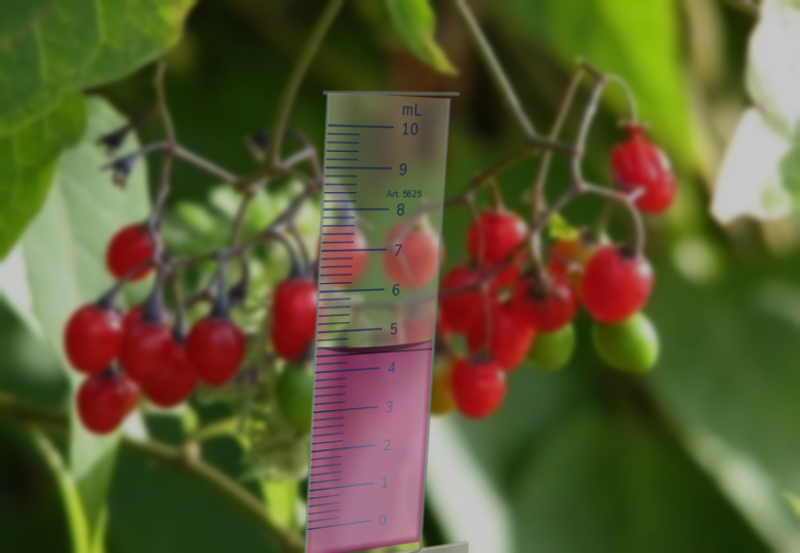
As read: **4.4** mL
